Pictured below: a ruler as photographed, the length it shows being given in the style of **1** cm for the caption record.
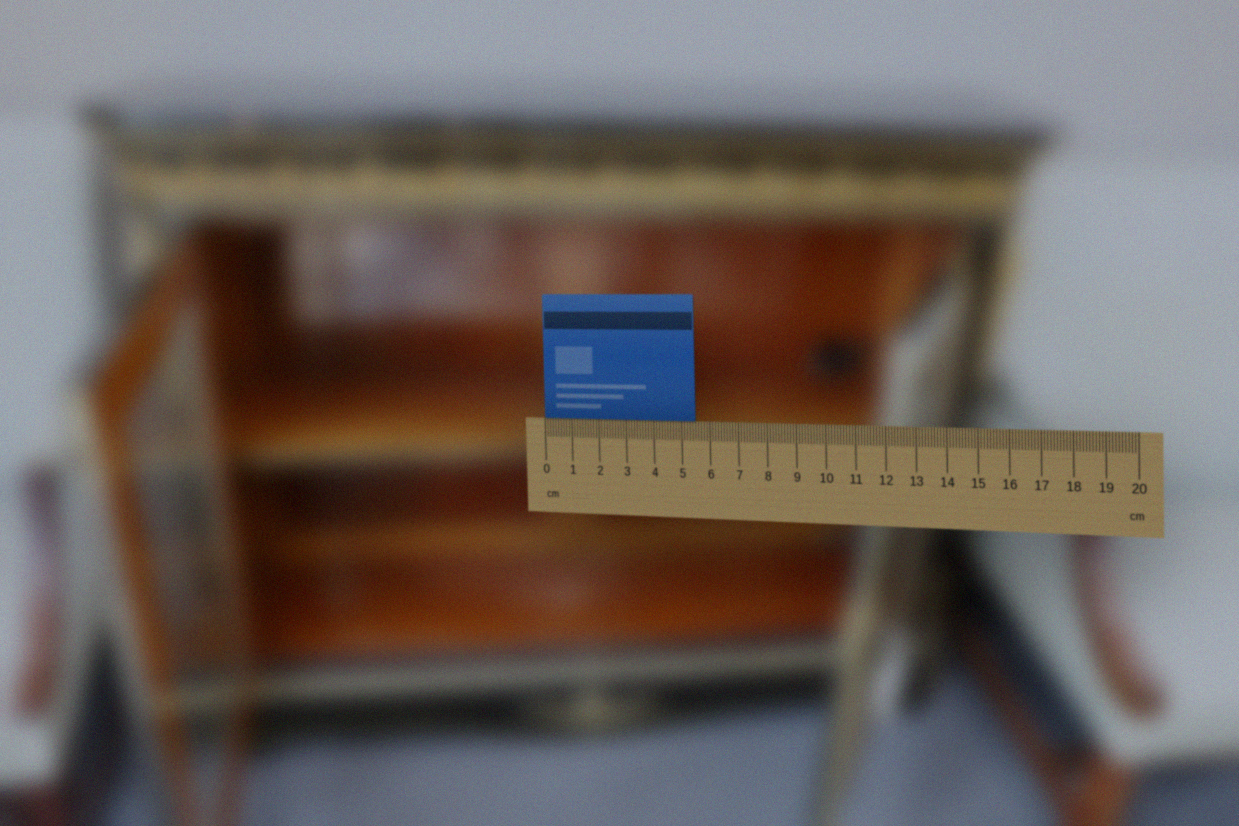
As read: **5.5** cm
